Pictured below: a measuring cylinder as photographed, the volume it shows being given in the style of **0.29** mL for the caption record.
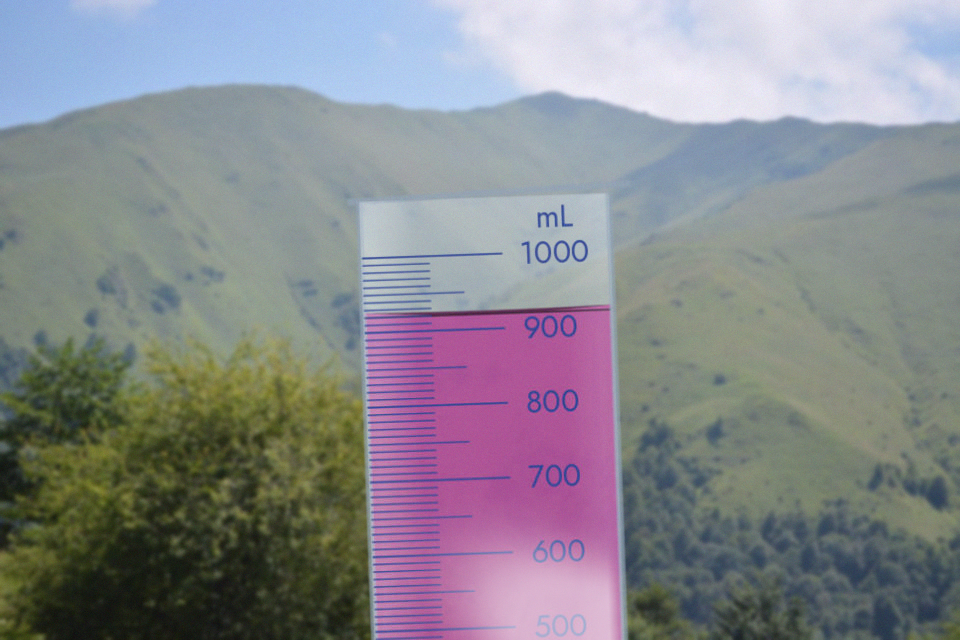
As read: **920** mL
